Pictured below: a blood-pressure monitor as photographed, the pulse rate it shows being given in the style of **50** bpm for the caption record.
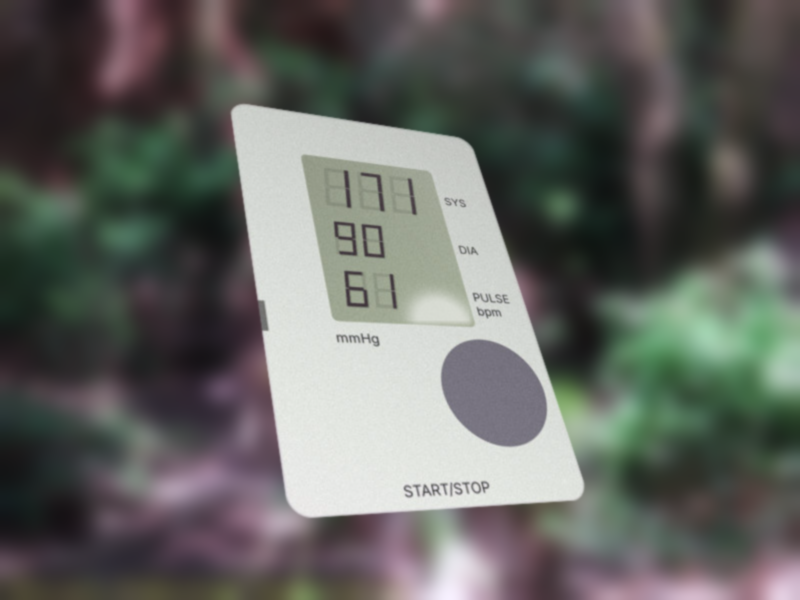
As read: **61** bpm
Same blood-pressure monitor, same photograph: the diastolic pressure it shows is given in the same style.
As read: **90** mmHg
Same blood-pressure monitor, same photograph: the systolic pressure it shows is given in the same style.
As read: **171** mmHg
